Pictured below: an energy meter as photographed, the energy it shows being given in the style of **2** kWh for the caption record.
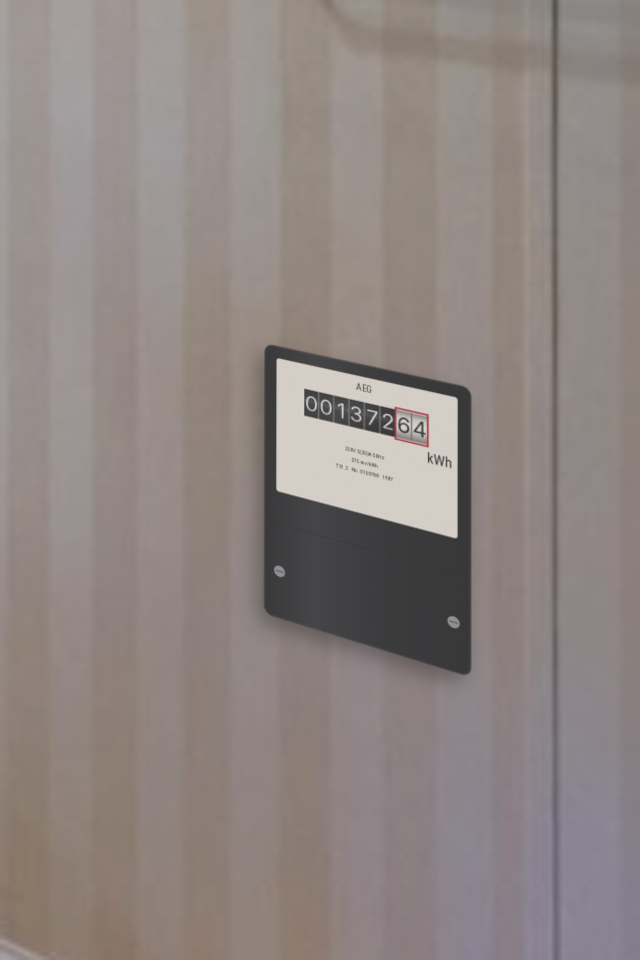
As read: **1372.64** kWh
